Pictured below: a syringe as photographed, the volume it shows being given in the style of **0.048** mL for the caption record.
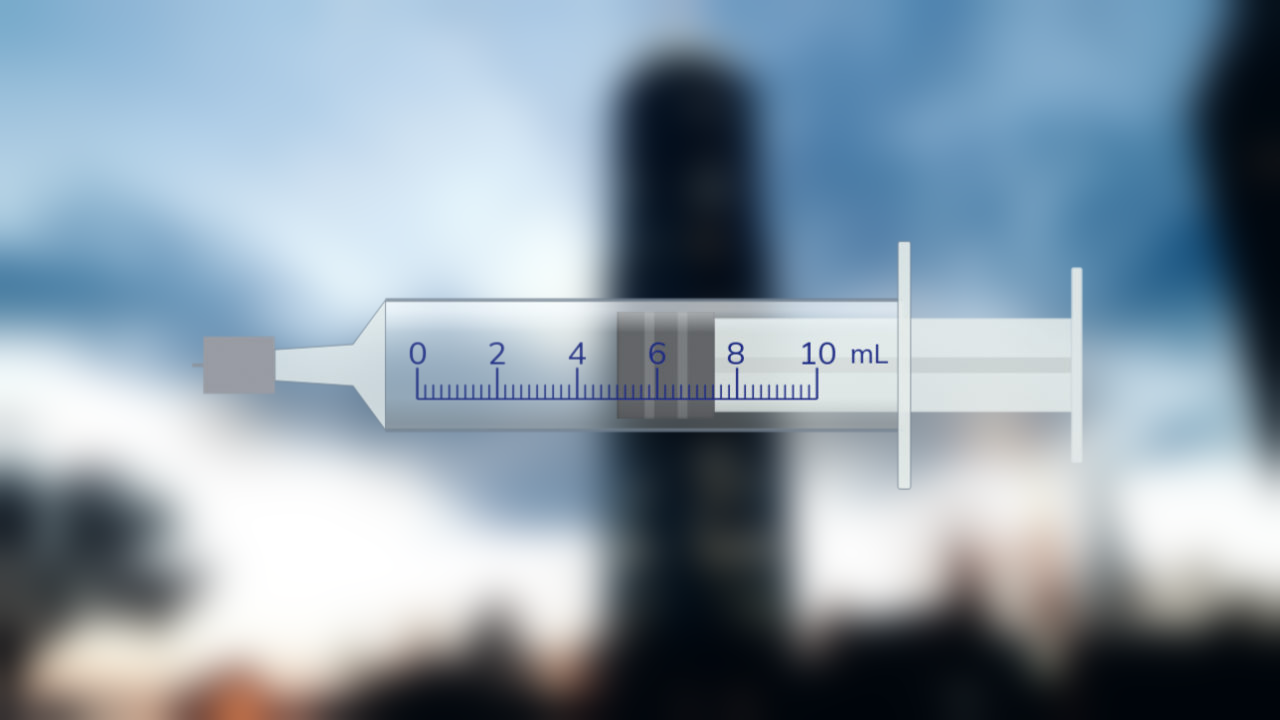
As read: **5** mL
